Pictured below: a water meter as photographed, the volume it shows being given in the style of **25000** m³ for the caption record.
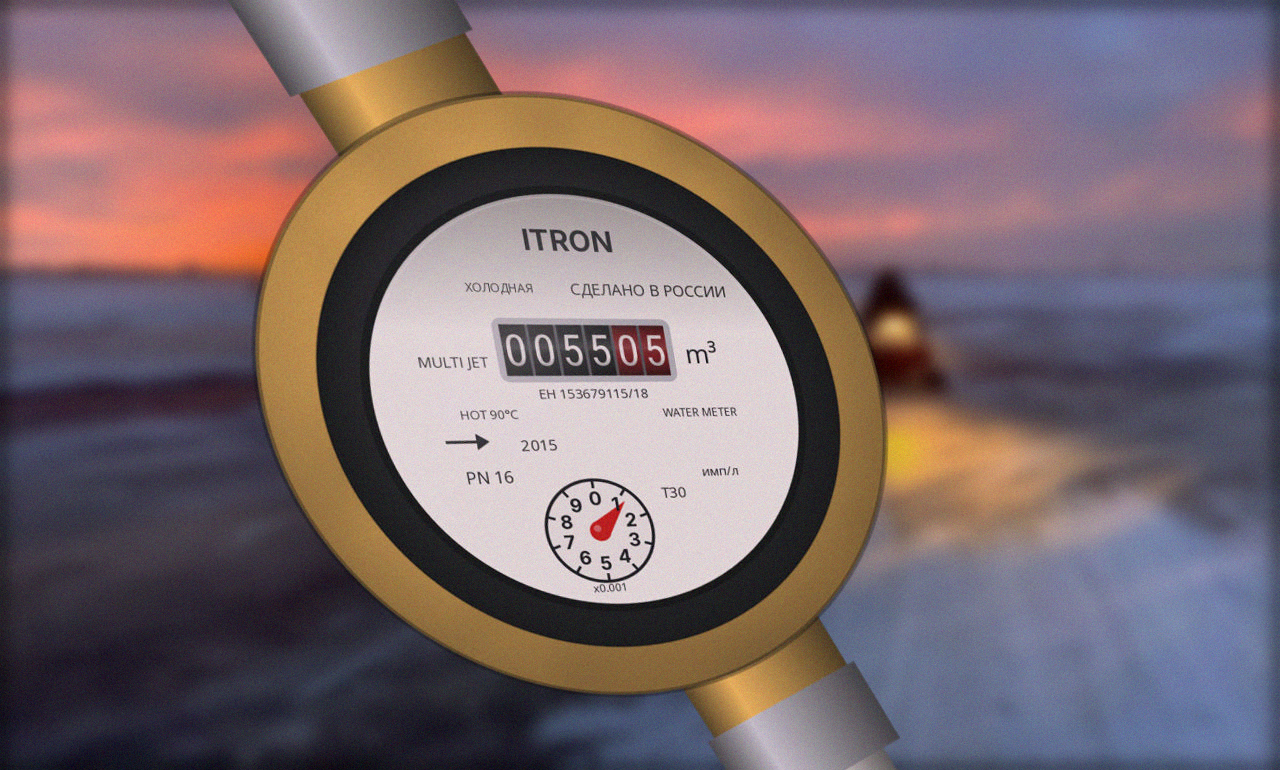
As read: **55.051** m³
